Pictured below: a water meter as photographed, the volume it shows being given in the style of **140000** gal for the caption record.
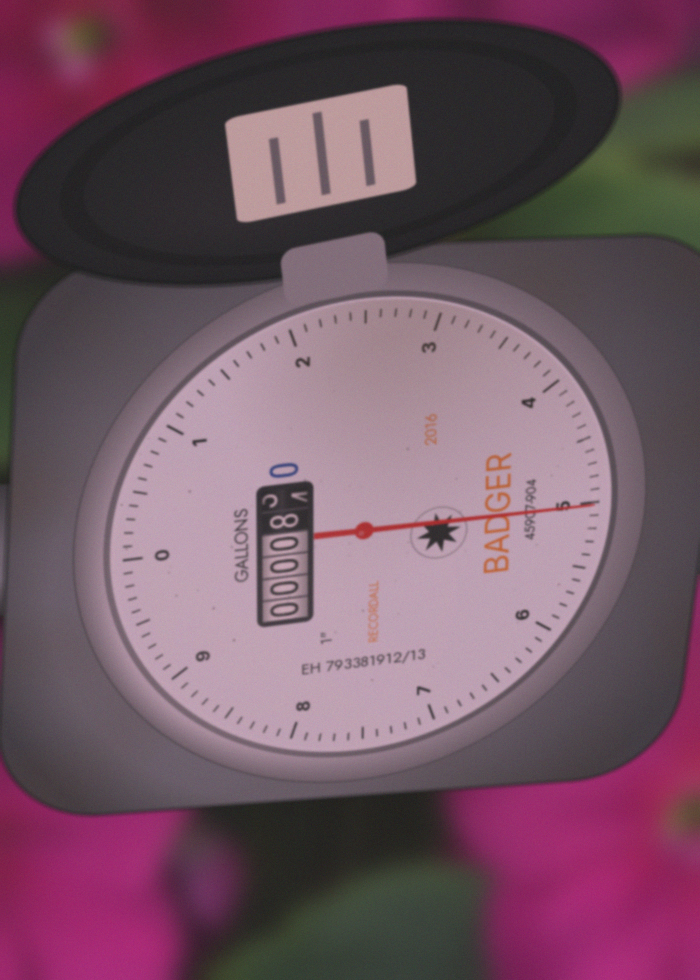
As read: **835.0** gal
